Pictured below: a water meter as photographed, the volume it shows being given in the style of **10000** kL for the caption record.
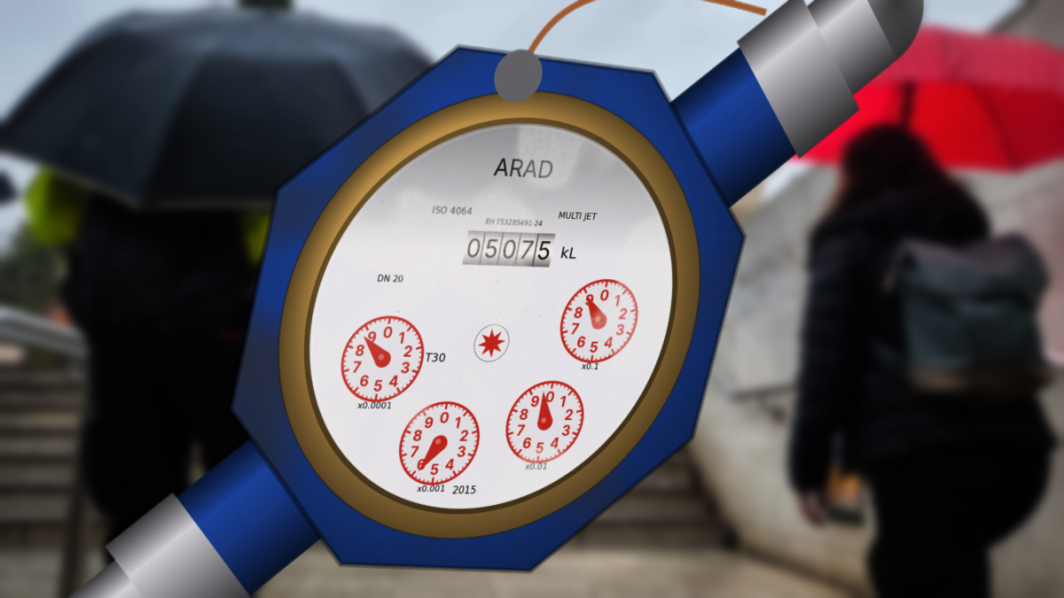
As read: **5075.8958** kL
